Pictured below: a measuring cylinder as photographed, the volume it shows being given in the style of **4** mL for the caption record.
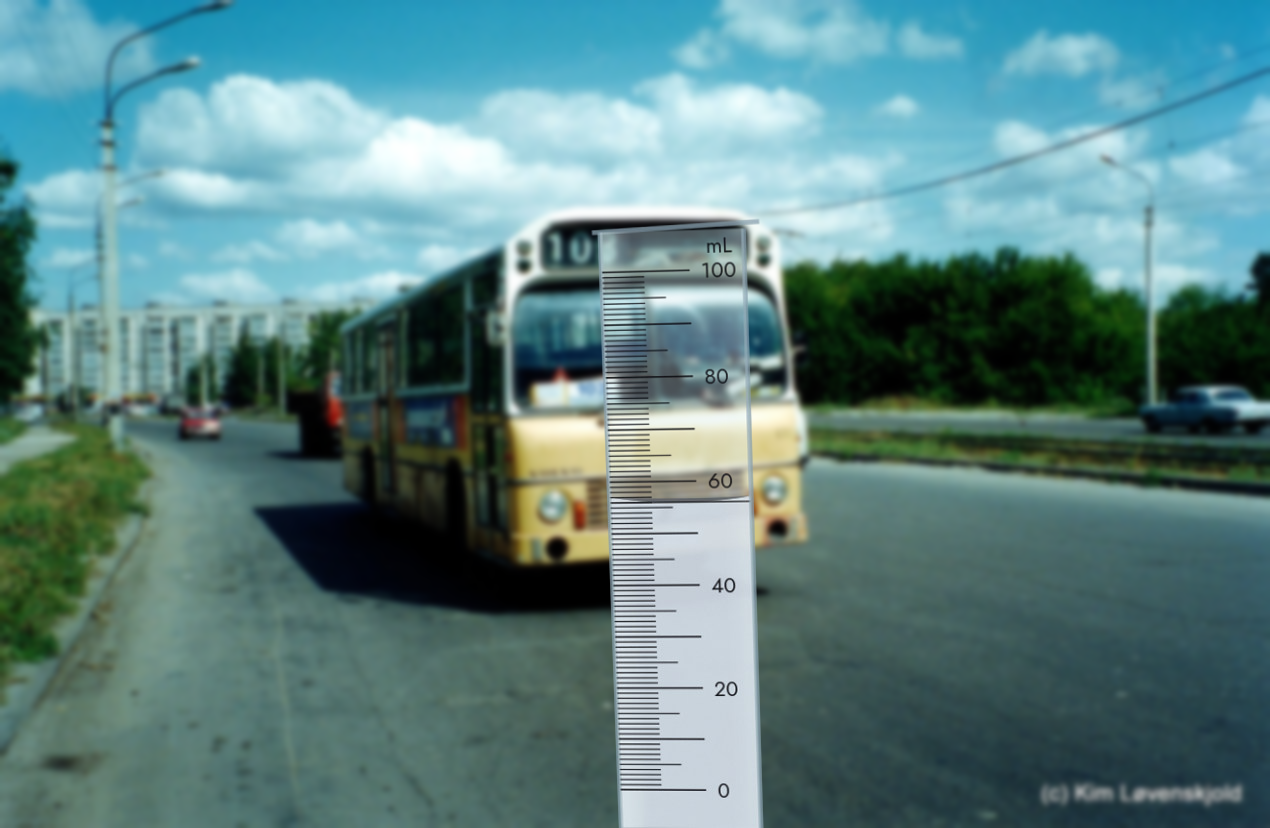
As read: **56** mL
